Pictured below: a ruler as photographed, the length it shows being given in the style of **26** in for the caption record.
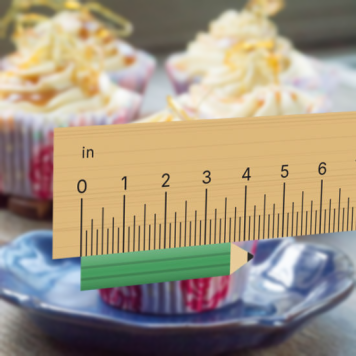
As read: **4.25** in
